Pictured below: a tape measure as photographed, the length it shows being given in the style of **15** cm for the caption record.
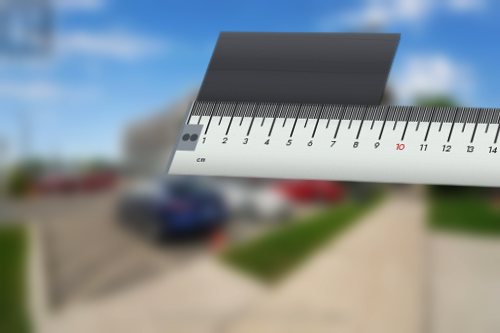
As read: **8.5** cm
